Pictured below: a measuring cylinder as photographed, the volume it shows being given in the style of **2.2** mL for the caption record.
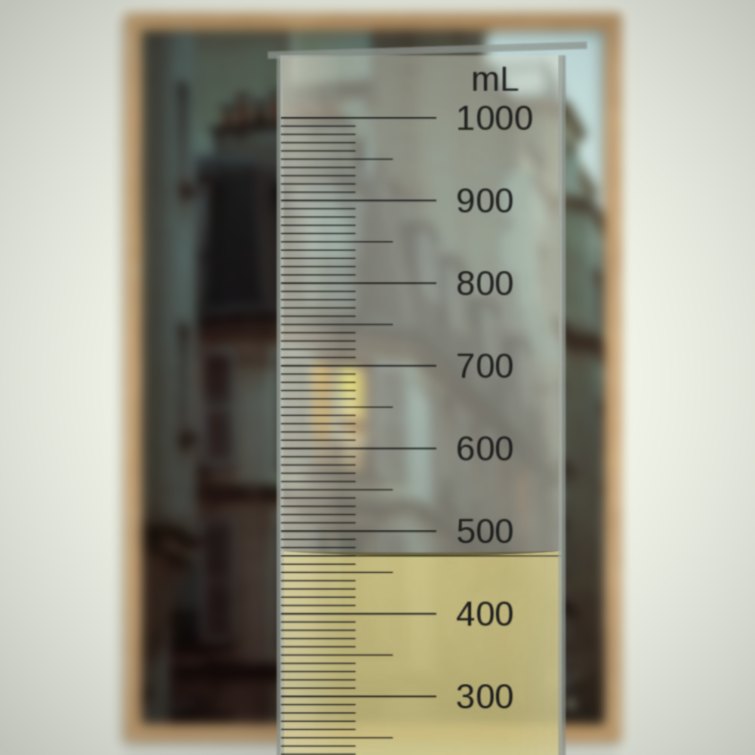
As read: **470** mL
